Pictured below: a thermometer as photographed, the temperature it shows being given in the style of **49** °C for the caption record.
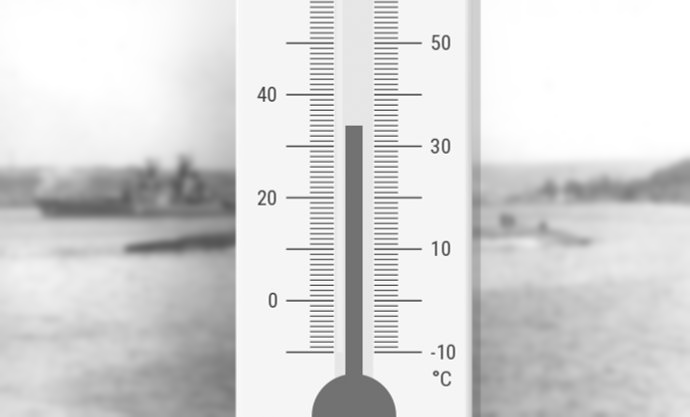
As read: **34** °C
